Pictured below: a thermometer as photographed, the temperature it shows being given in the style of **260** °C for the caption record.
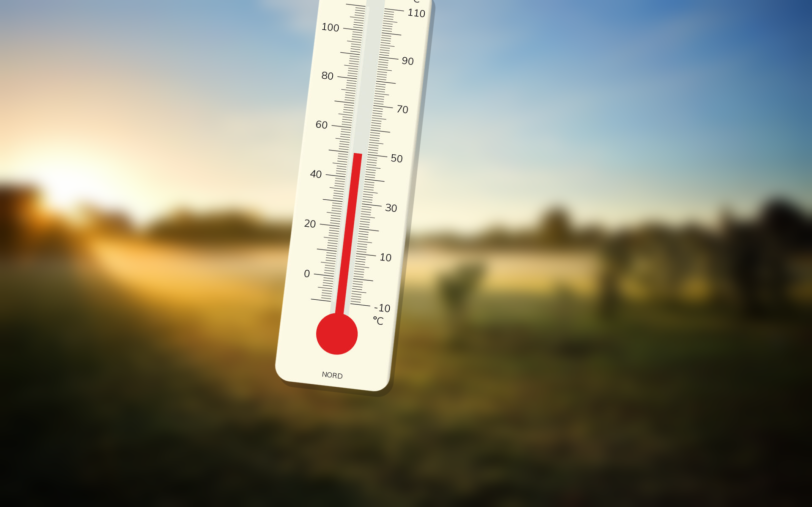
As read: **50** °C
